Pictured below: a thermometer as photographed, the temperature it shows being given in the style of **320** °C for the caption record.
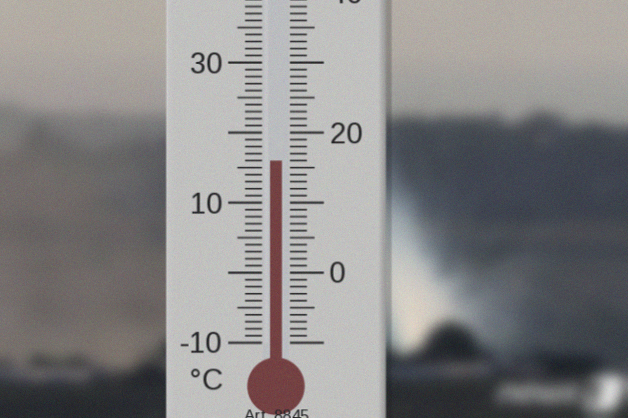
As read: **16** °C
